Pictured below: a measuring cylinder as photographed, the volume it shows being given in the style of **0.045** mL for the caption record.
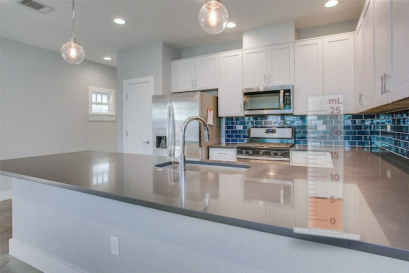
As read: **5** mL
